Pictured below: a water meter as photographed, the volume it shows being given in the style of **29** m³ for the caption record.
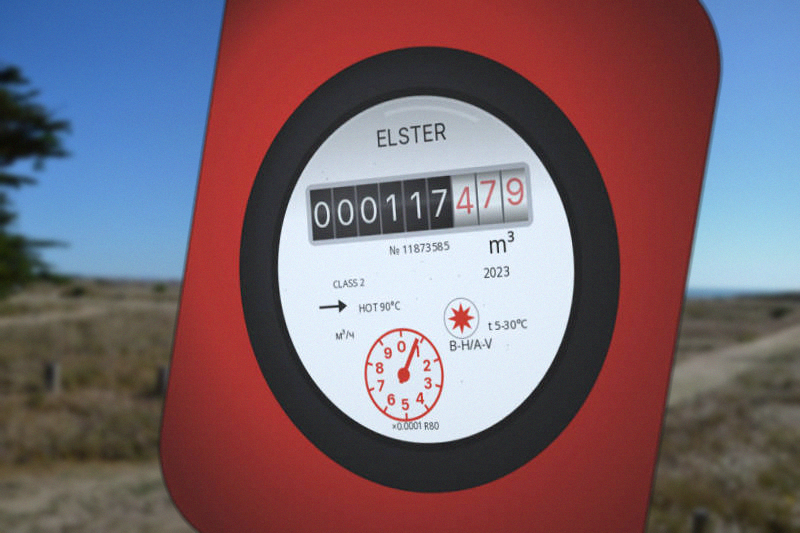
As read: **117.4790** m³
